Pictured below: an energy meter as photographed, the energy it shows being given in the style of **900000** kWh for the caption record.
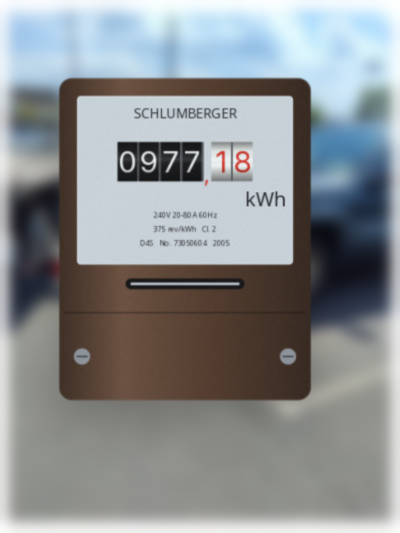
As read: **977.18** kWh
